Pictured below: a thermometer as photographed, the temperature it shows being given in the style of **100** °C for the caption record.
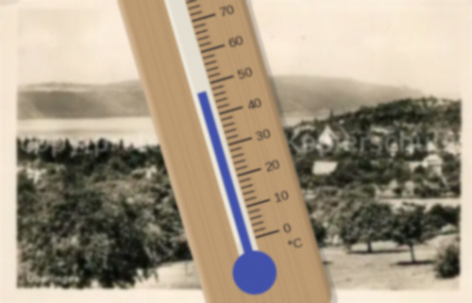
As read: **48** °C
